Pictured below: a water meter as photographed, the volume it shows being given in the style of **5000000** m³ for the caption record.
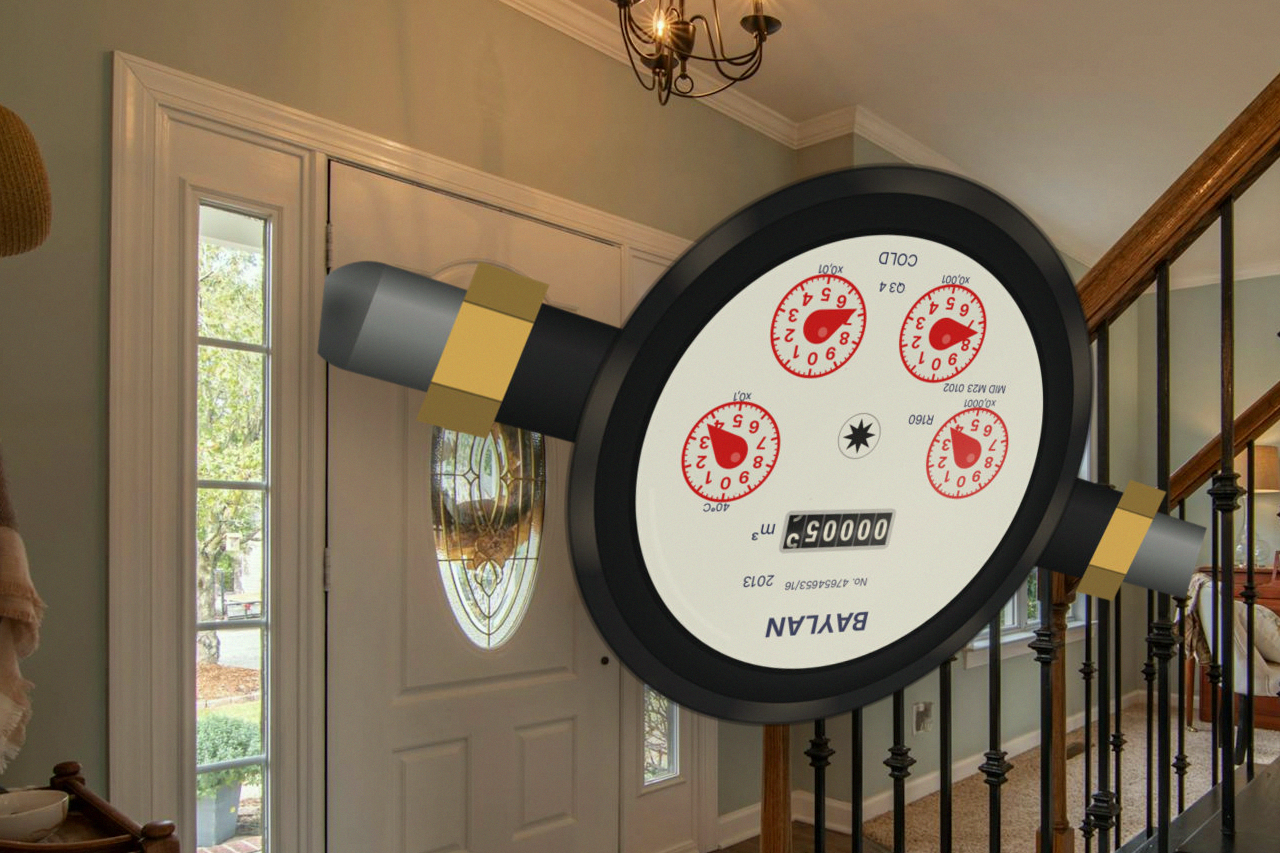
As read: **55.3673** m³
